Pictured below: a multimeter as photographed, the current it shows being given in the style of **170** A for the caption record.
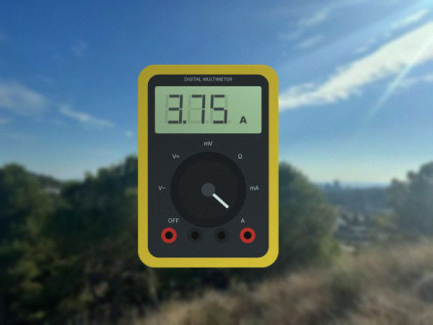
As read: **3.75** A
